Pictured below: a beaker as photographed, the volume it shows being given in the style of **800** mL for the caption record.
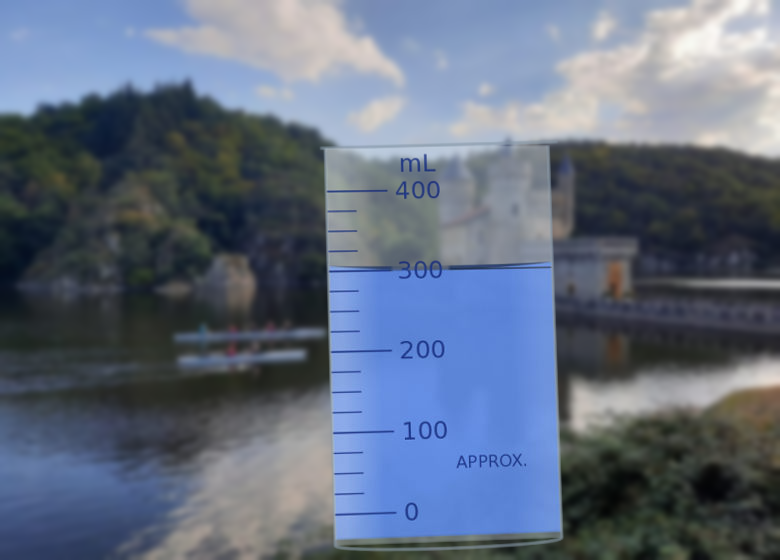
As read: **300** mL
